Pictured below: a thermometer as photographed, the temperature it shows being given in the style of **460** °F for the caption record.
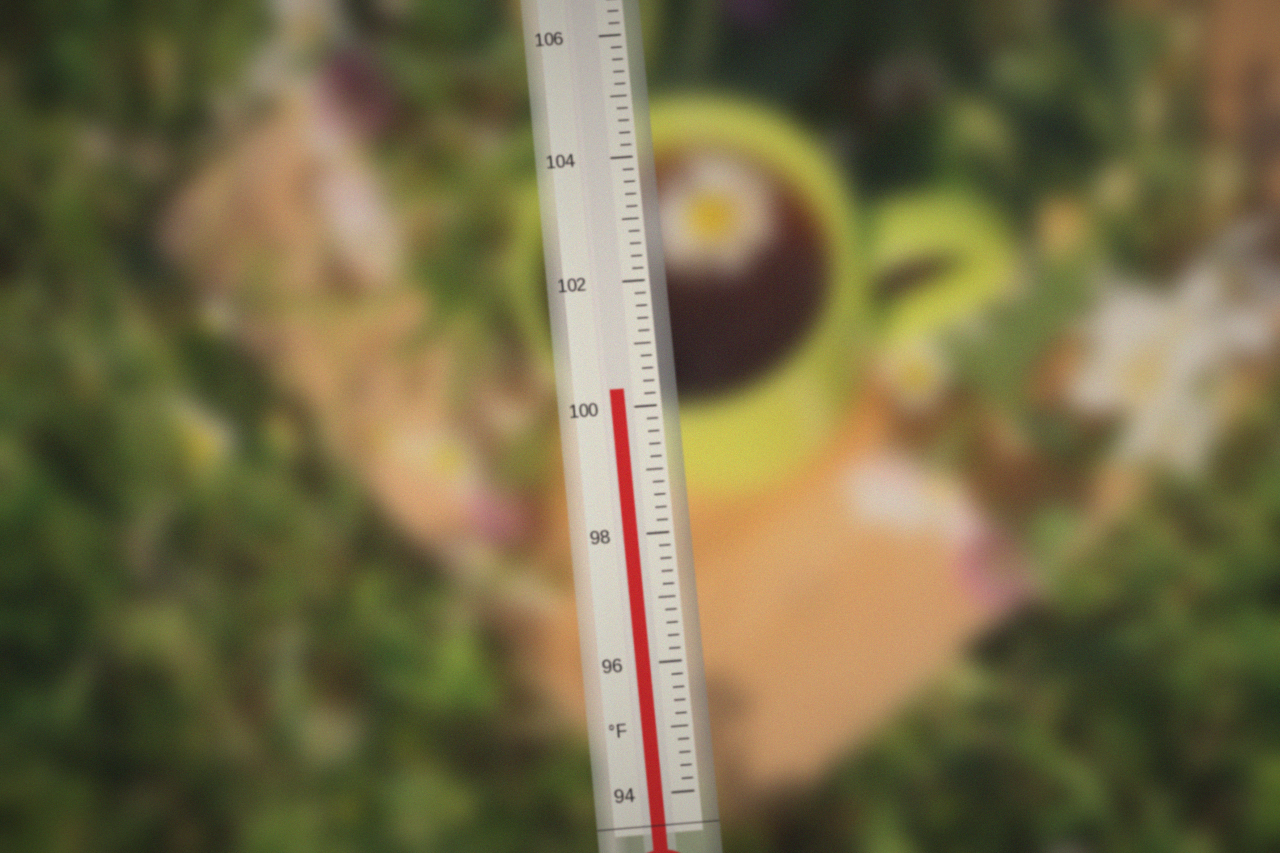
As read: **100.3** °F
